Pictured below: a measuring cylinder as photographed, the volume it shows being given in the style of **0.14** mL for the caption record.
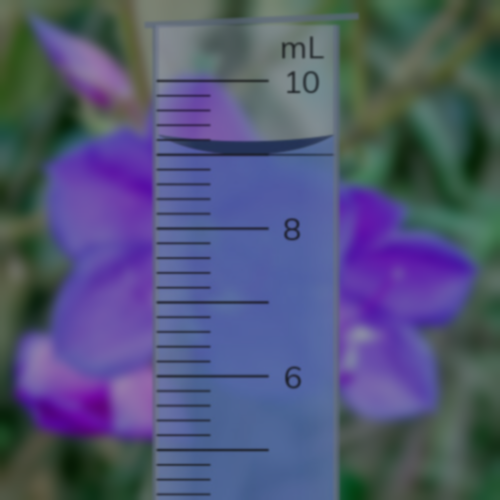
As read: **9** mL
